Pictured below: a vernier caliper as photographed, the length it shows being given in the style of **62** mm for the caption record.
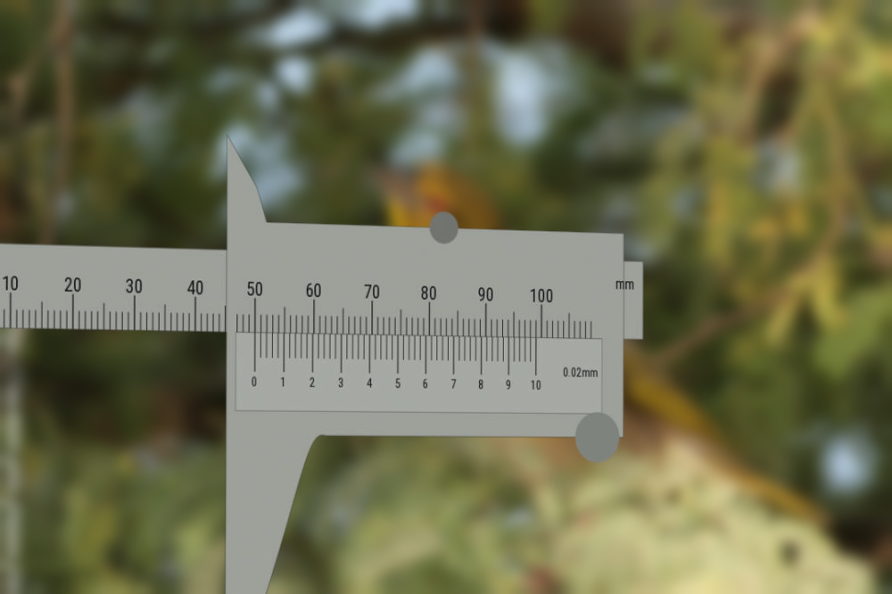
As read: **50.0** mm
